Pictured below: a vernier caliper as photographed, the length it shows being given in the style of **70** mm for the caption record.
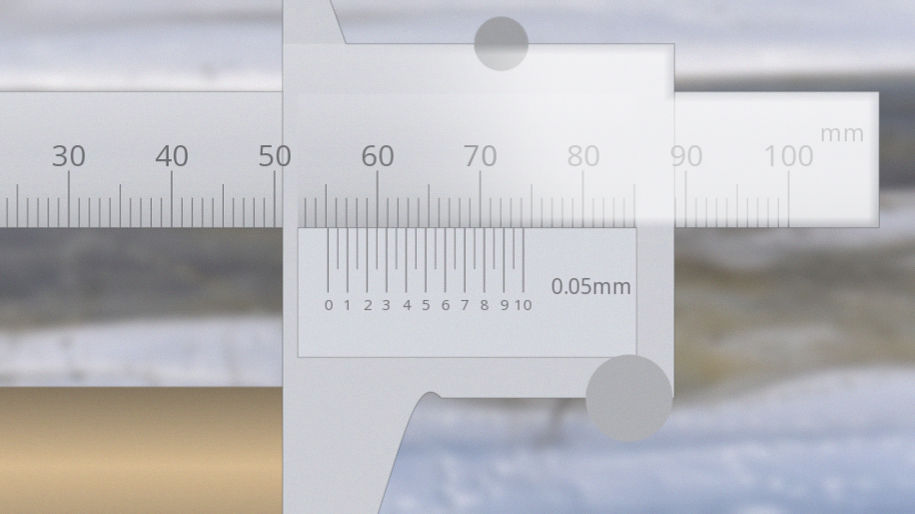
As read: **55.2** mm
